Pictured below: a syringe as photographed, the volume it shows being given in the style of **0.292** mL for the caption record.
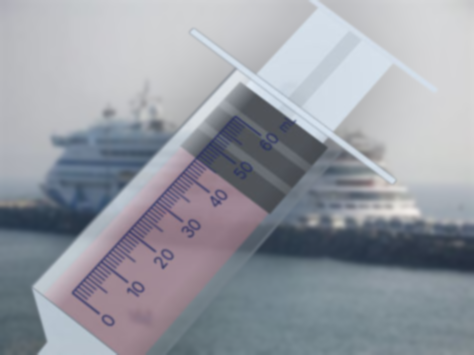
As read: **45** mL
